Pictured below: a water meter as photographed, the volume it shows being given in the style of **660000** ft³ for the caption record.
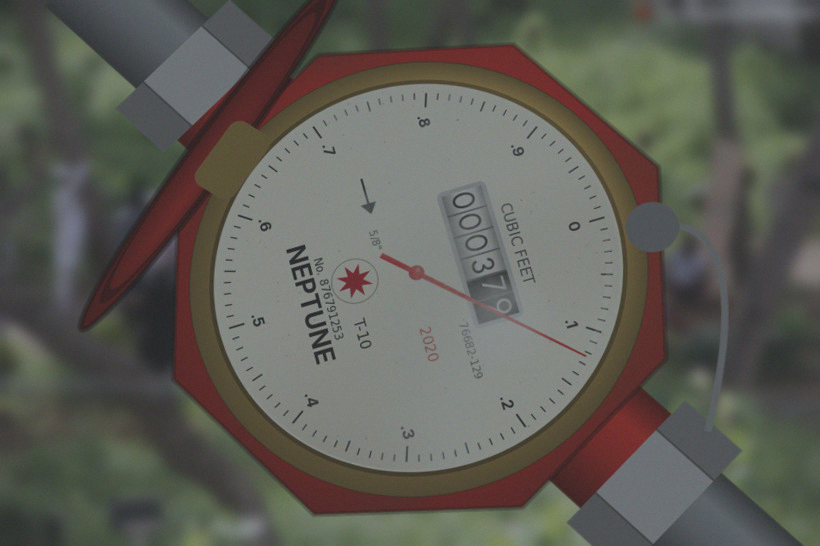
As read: **379.12** ft³
